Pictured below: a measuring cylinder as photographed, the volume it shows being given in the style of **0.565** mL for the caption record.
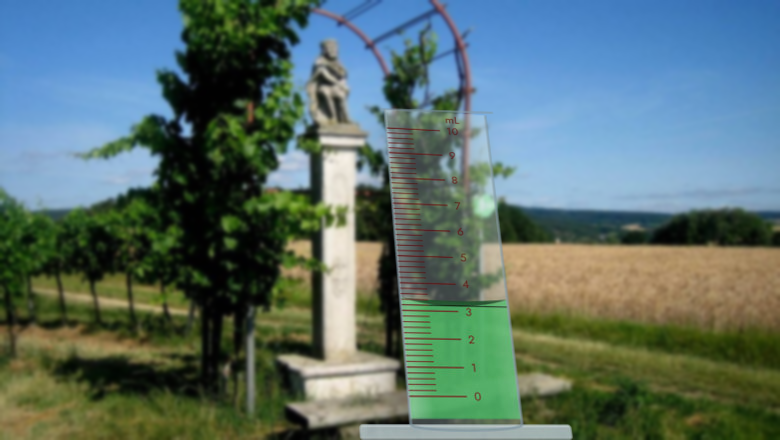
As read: **3.2** mL
